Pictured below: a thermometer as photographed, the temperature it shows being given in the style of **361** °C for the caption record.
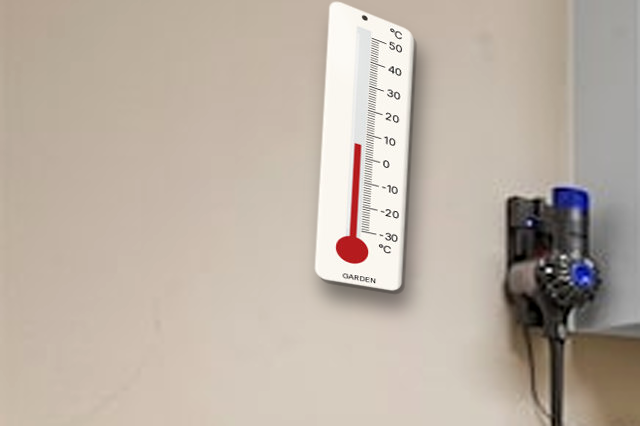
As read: **5** °C
